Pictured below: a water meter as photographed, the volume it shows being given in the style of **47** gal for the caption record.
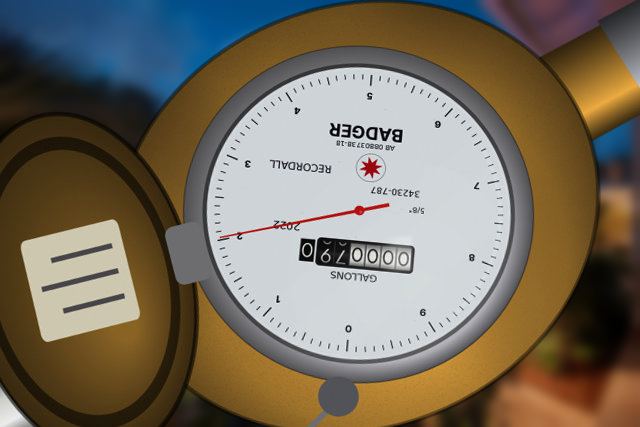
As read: **792.0** gal
